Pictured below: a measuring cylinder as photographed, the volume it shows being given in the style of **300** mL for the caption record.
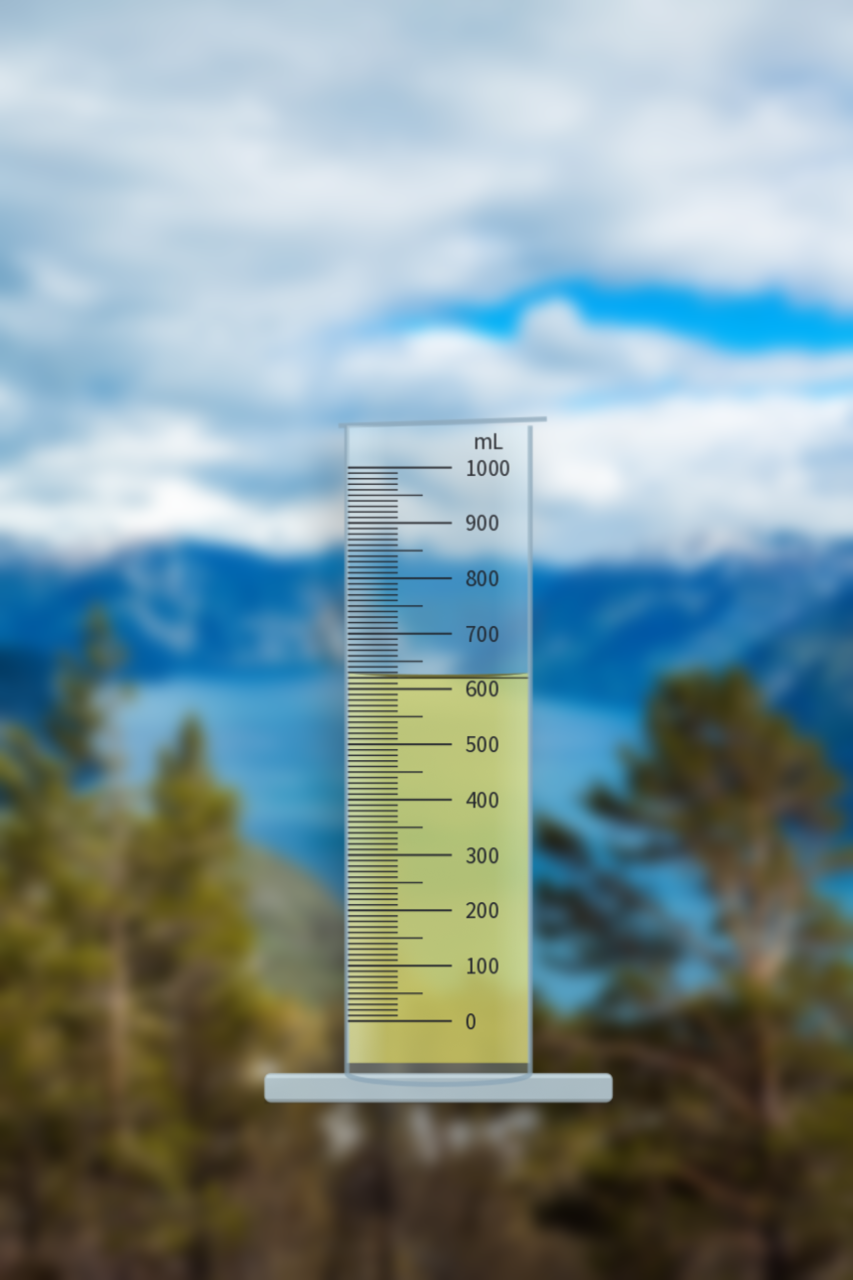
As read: **620** mL
